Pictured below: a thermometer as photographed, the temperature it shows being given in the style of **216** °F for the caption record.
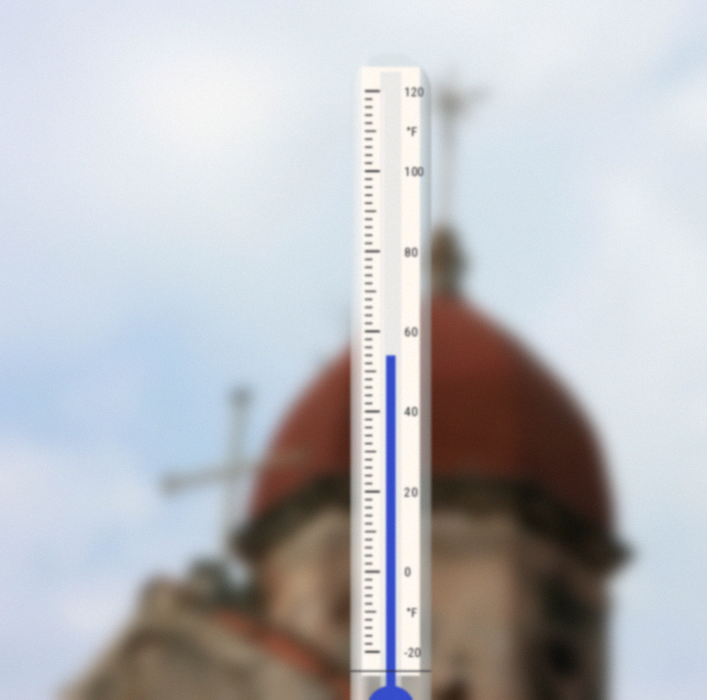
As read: **54** °F
